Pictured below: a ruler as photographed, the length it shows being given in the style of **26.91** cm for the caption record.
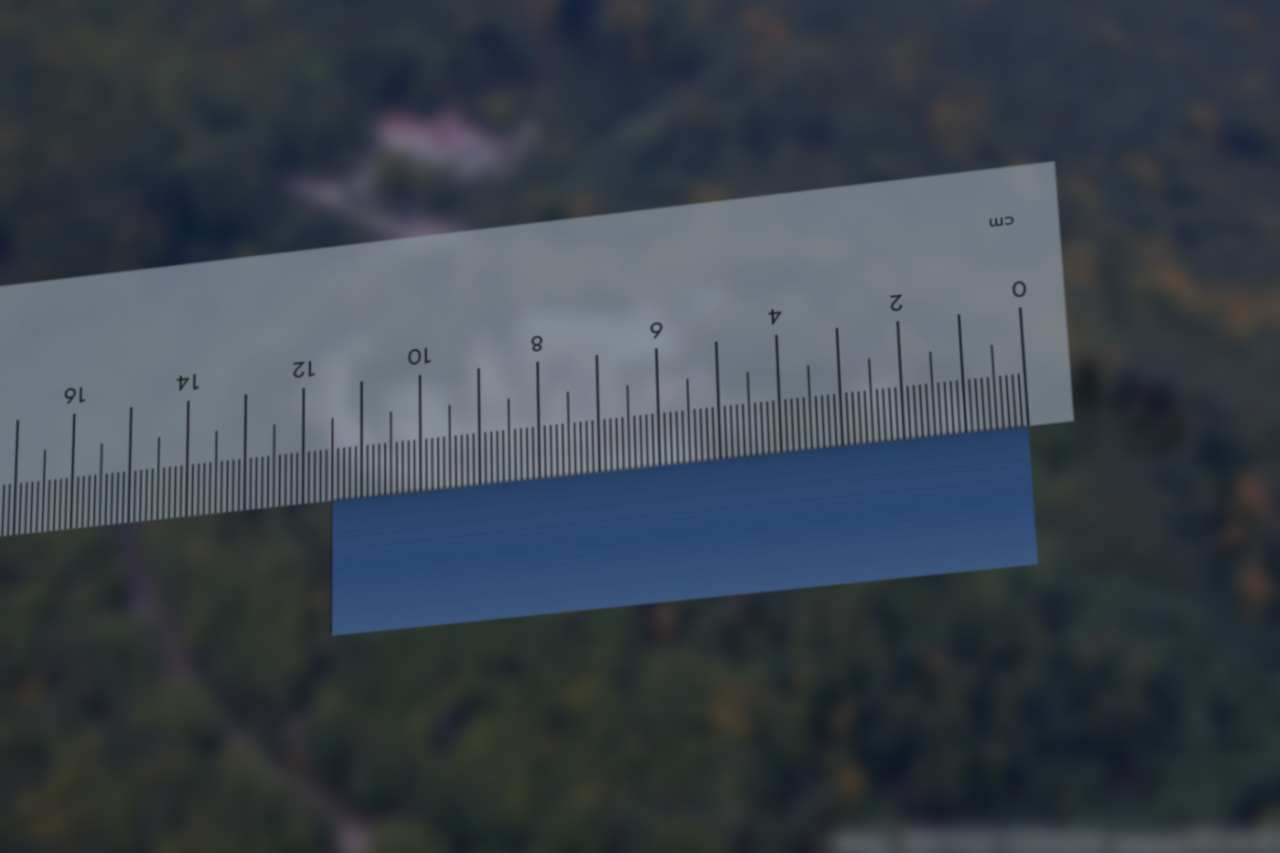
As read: **11.5** cm
